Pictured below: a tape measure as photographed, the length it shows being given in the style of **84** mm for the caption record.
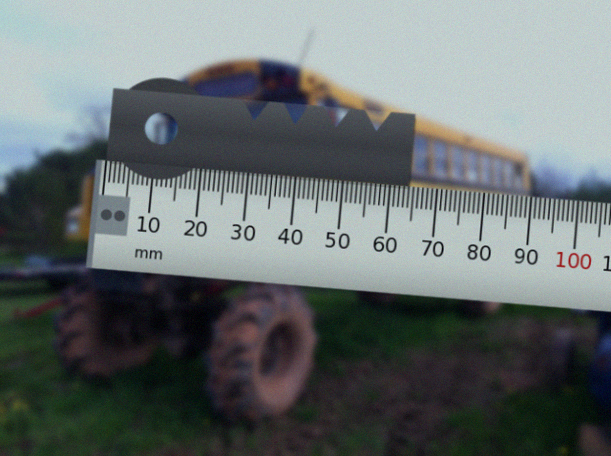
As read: **64** mm
